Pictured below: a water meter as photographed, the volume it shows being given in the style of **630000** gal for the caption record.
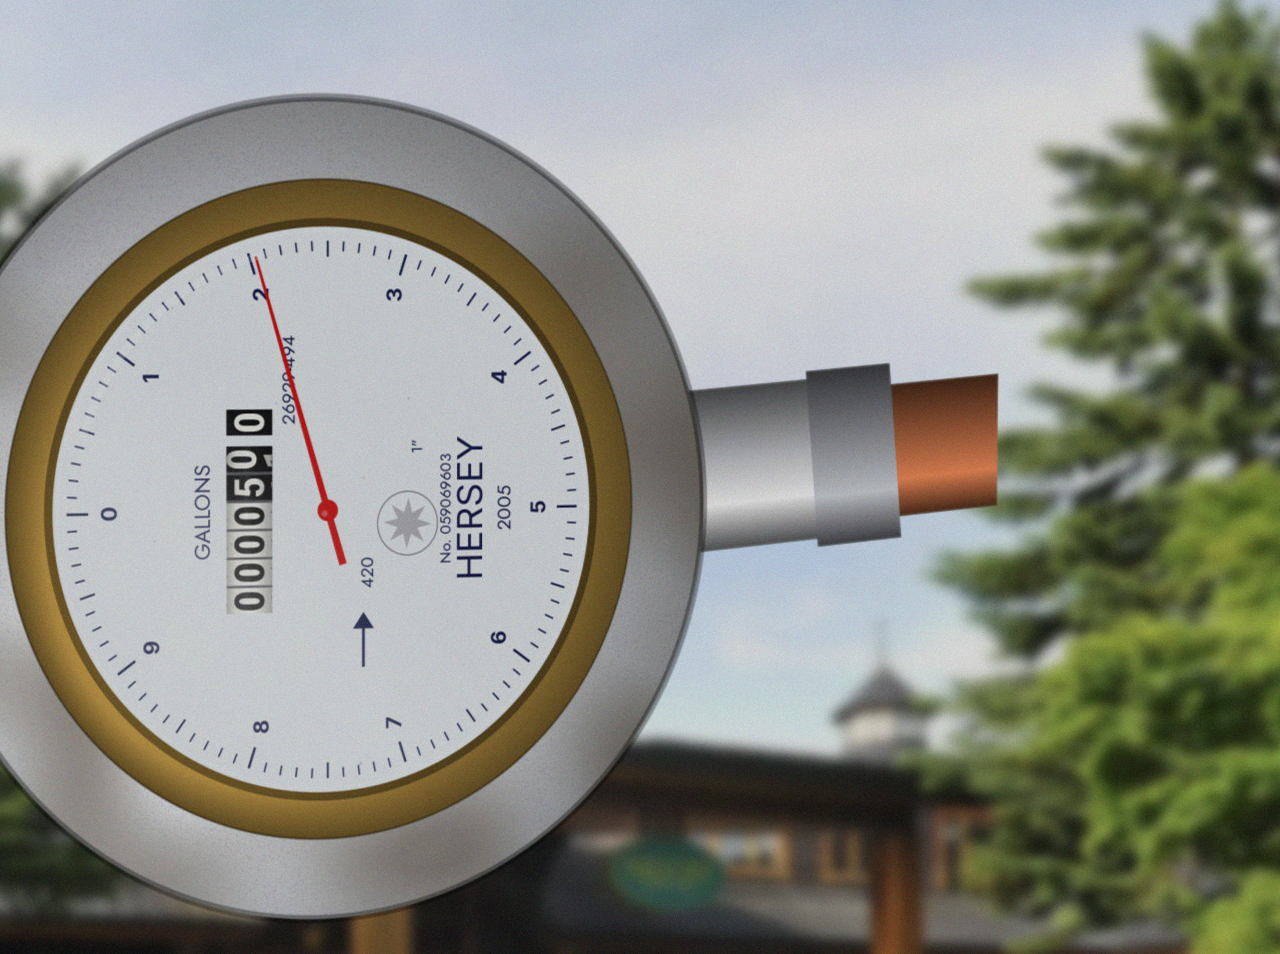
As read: **502.0** gal
